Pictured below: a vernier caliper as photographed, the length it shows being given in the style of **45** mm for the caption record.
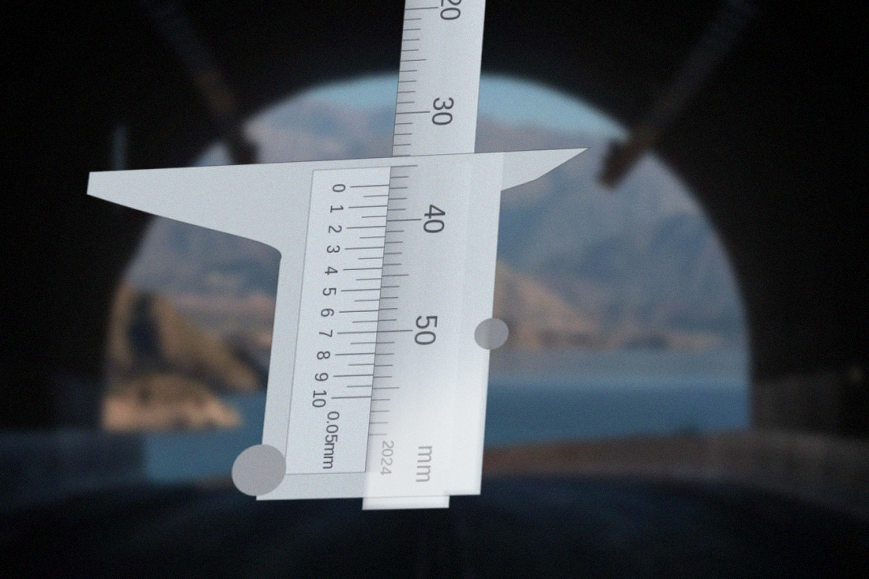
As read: **36.7** mm
